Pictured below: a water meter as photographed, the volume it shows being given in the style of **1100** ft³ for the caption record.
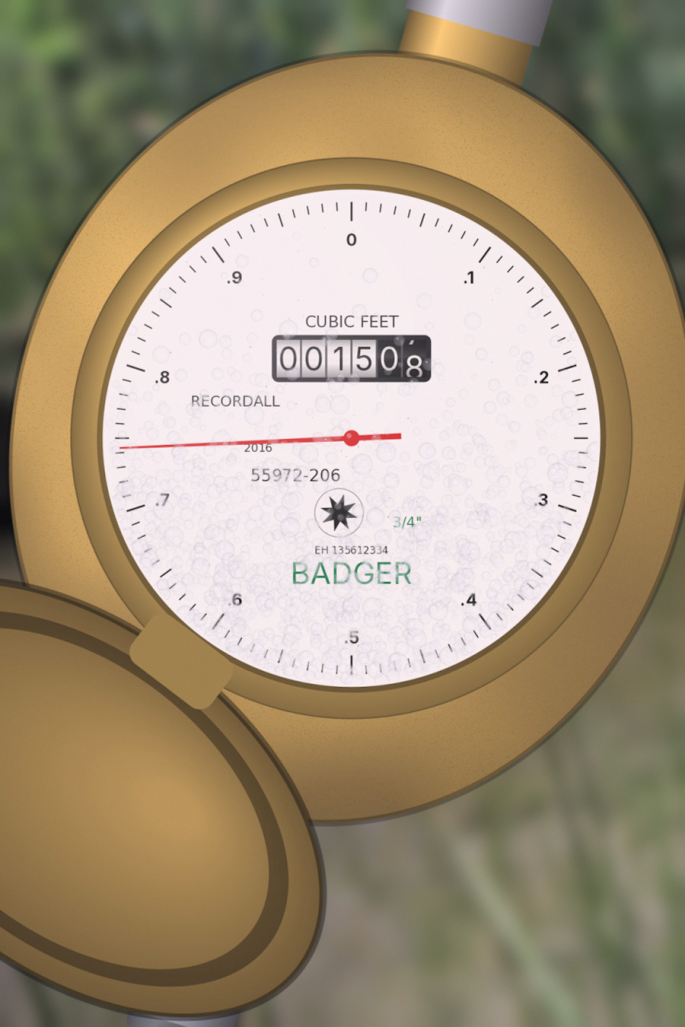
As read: **1507.74** ft³
